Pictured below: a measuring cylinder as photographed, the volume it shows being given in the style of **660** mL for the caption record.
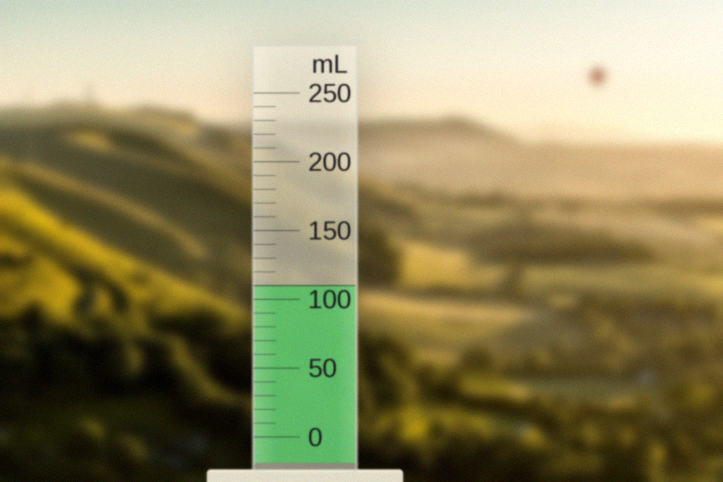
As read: **110** mL
